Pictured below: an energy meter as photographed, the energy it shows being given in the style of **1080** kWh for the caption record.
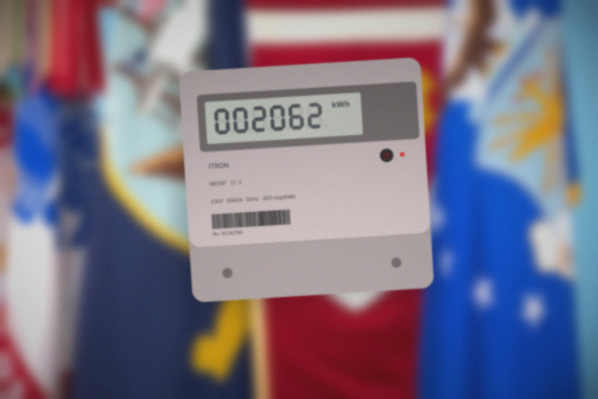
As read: **2062** kWh
